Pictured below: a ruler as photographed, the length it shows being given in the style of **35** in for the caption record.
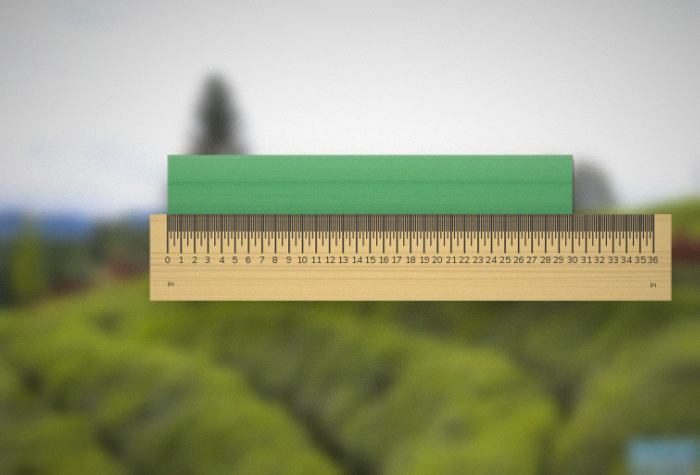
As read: **30** in
